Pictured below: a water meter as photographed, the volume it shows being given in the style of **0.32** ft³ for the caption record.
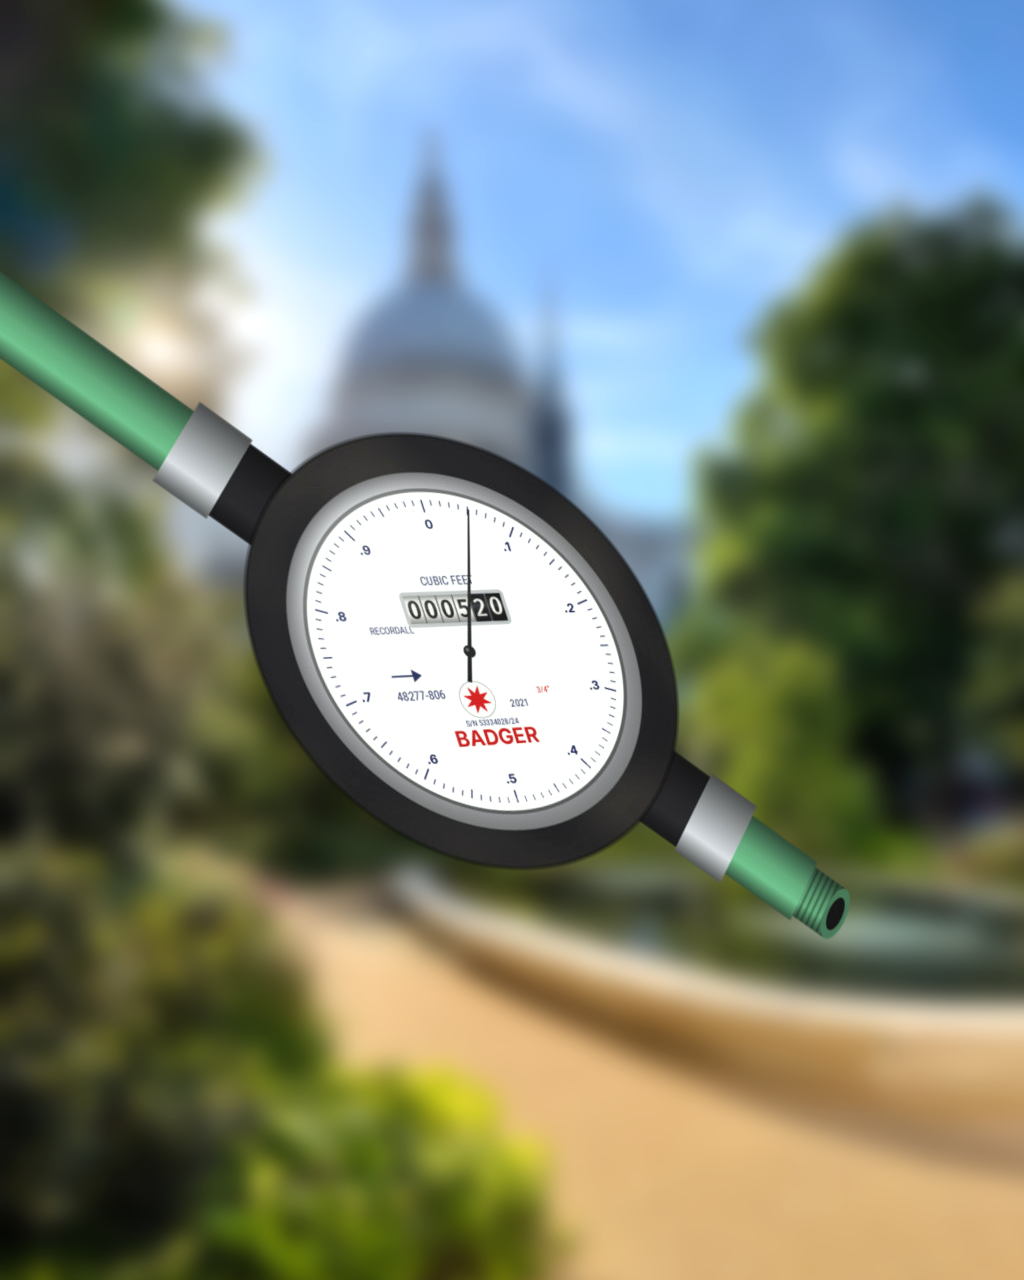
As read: **520.05** ft³
